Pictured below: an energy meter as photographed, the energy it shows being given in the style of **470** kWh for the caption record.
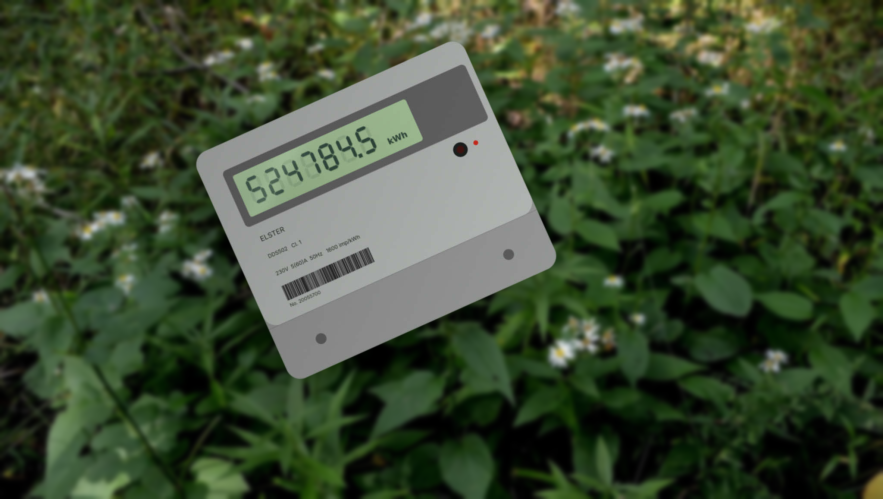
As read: **524784.5** kWh
